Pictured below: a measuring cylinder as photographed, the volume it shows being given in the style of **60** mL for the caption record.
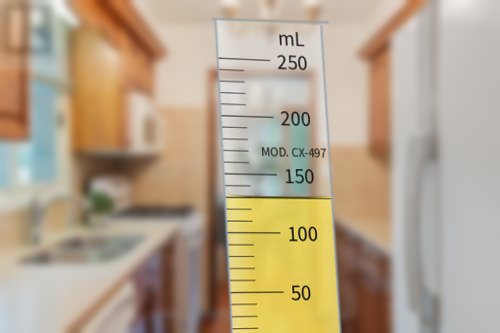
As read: **130** mL
